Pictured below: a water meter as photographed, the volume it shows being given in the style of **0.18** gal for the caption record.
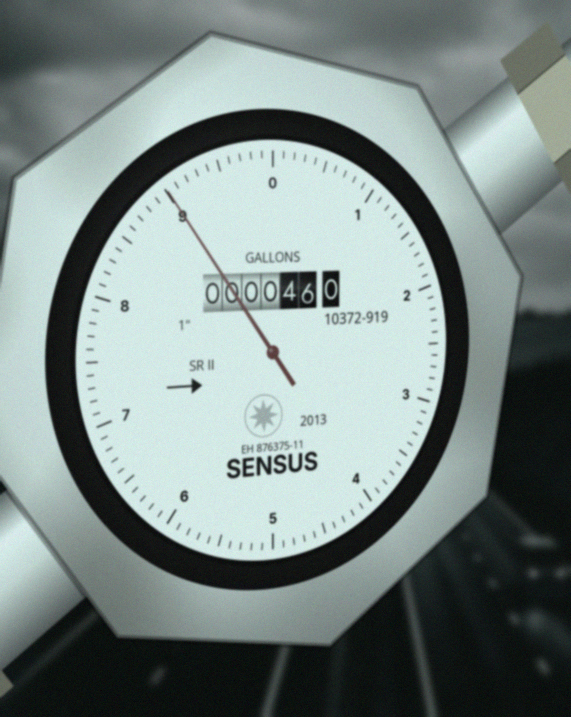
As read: **459.0** gal
